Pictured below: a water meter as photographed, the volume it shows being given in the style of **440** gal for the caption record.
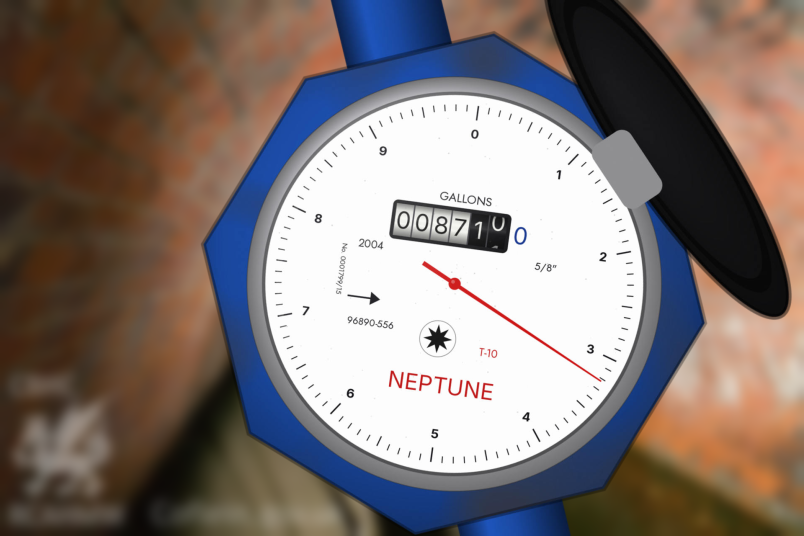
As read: **87103.2** gal
